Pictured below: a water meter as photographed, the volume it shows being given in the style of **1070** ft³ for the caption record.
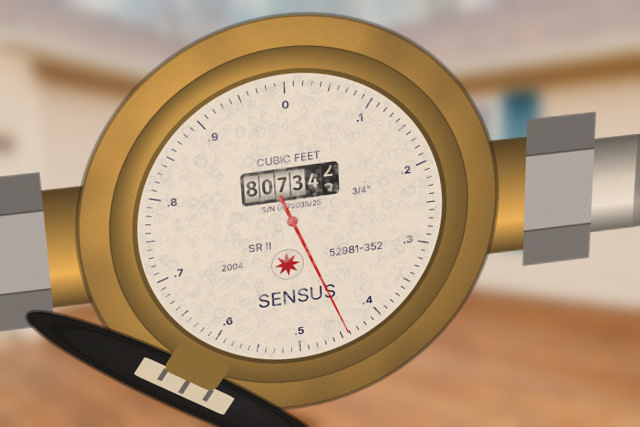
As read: **807342.44** ft³
